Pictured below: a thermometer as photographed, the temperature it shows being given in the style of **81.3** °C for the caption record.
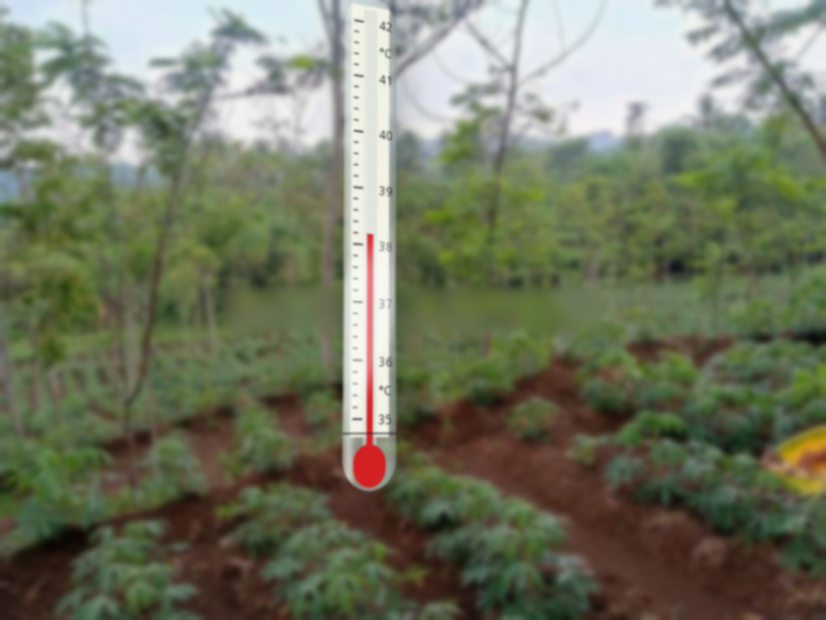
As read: **38.2** °C
